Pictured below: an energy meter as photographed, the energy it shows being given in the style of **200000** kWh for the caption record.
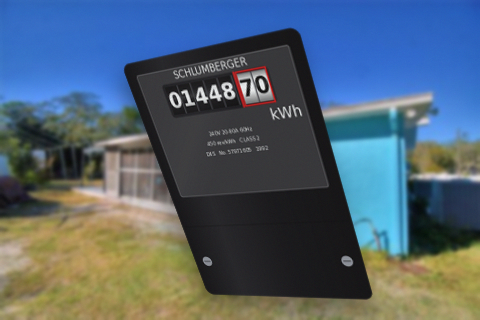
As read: **1448.70** kWh
